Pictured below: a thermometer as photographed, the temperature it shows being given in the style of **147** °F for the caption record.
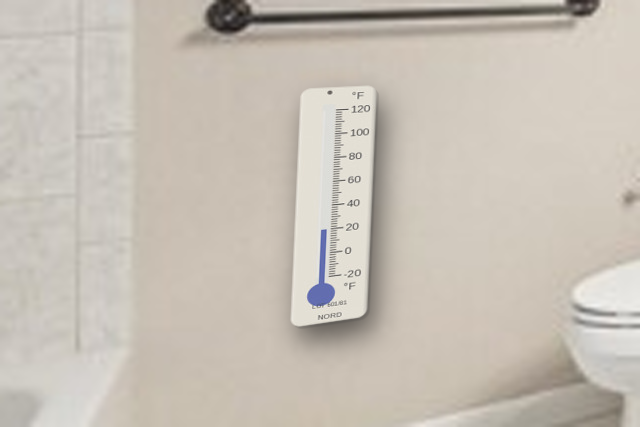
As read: **20** °F
